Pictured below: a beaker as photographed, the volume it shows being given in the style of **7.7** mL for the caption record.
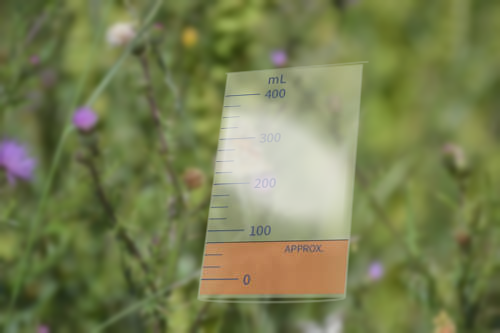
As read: **75** mL
